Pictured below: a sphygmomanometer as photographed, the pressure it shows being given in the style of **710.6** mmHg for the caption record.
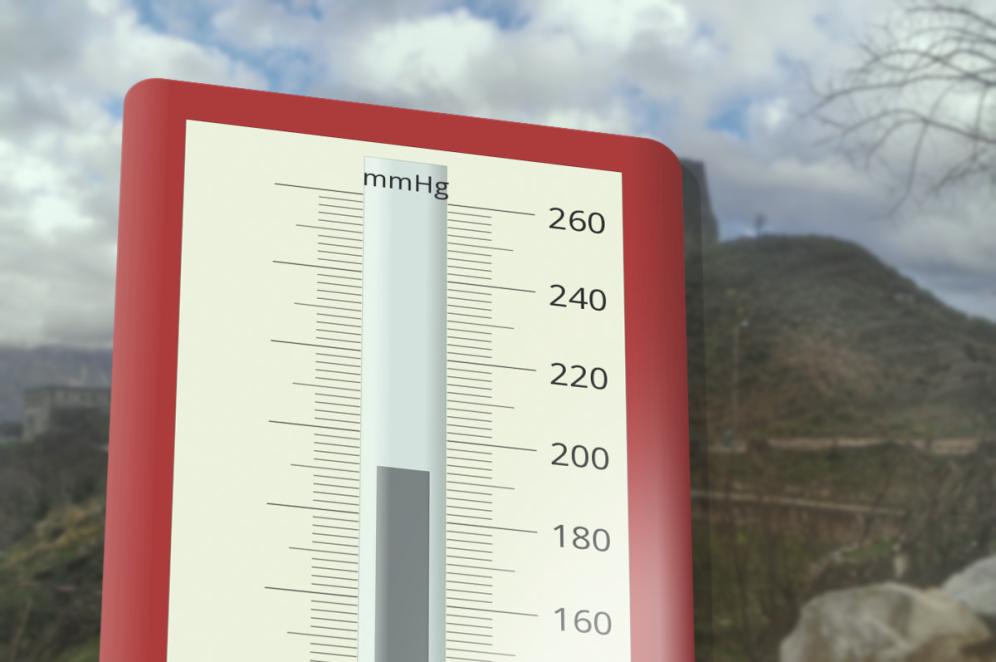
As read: **192** mmHg
